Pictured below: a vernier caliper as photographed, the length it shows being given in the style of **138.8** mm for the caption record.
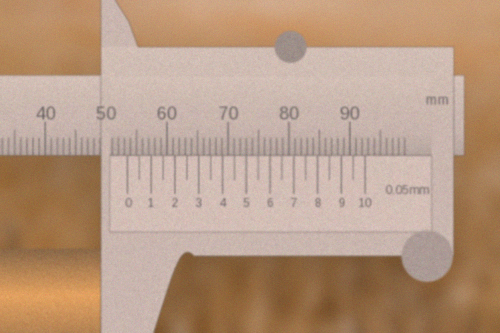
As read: **53.5** mm
